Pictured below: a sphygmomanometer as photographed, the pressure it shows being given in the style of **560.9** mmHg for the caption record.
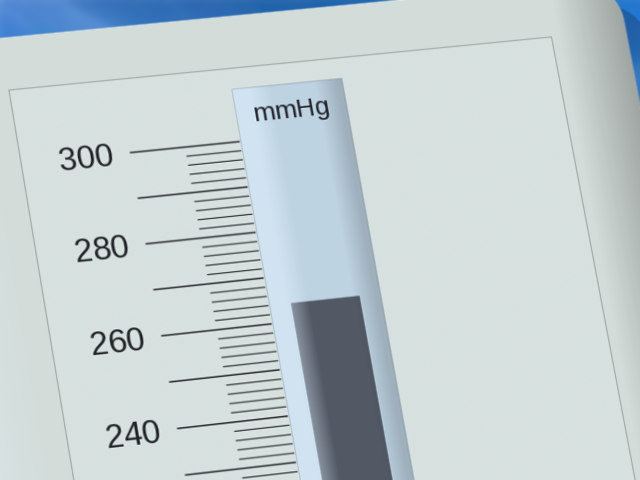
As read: **264** mmHg
